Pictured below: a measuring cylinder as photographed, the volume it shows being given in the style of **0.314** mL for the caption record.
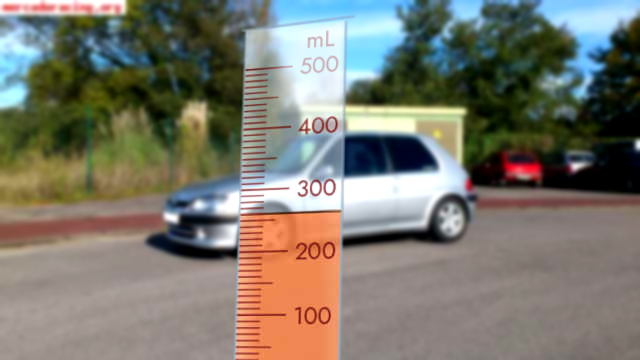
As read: **260** mL
